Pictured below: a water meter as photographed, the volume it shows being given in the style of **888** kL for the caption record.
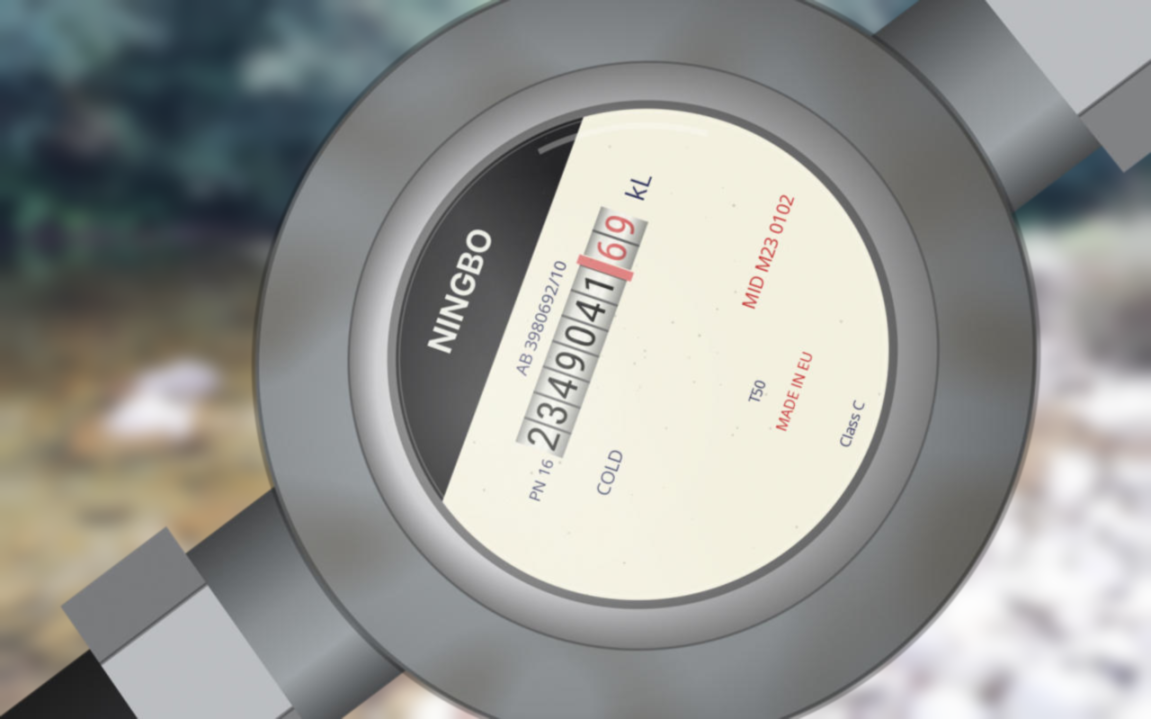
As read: **2349041.69** kL
